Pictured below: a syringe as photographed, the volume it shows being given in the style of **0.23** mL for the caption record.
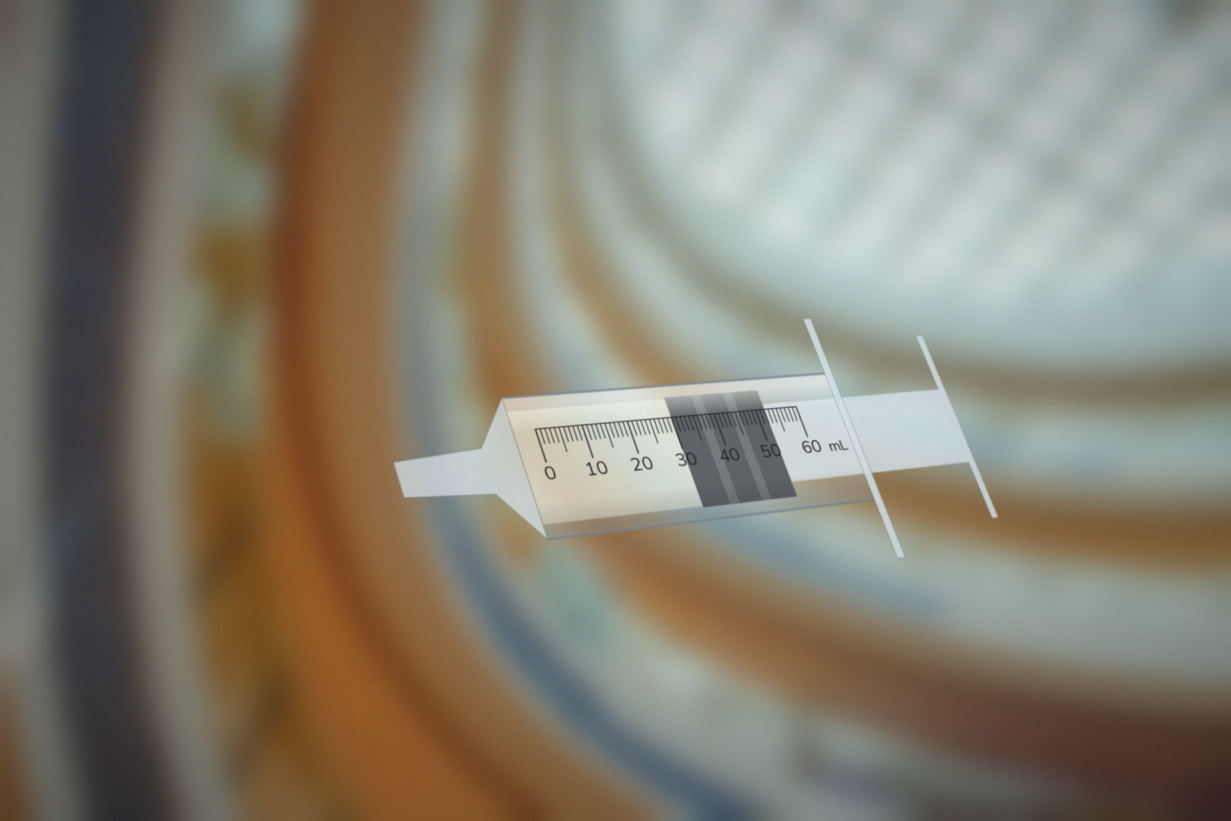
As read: **30** mL
